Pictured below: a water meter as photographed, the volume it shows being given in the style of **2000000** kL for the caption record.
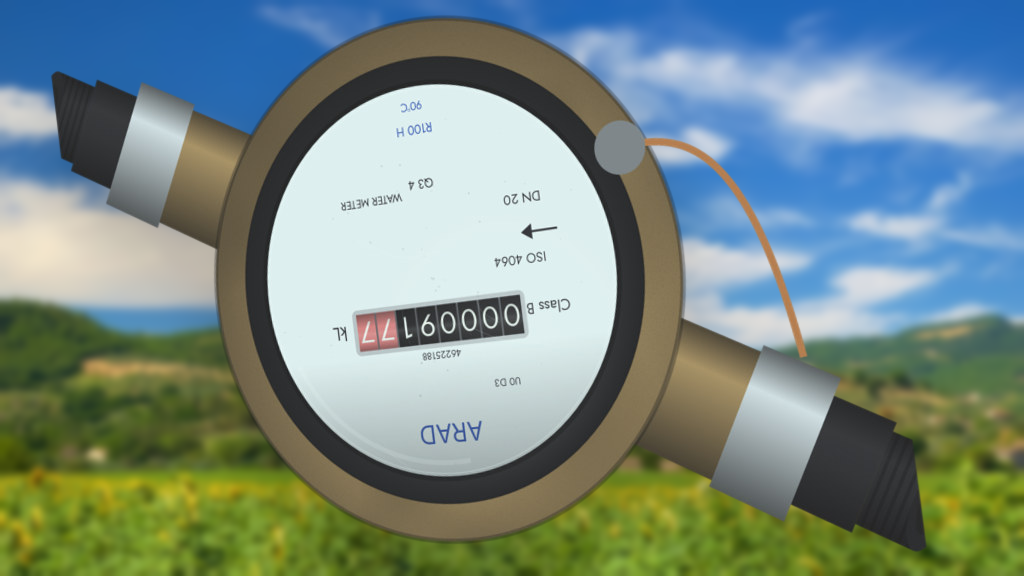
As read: **91.77** kL
